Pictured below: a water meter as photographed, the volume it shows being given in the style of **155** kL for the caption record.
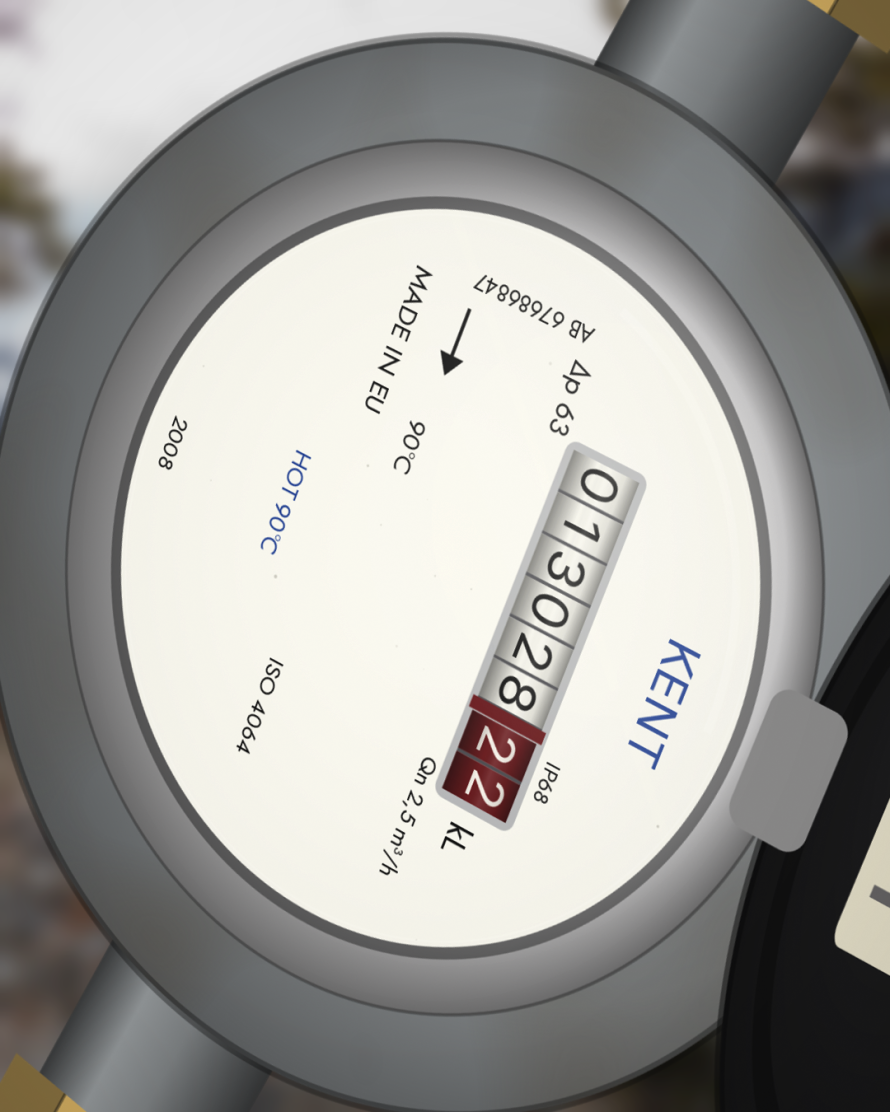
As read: **13028.22** kL
